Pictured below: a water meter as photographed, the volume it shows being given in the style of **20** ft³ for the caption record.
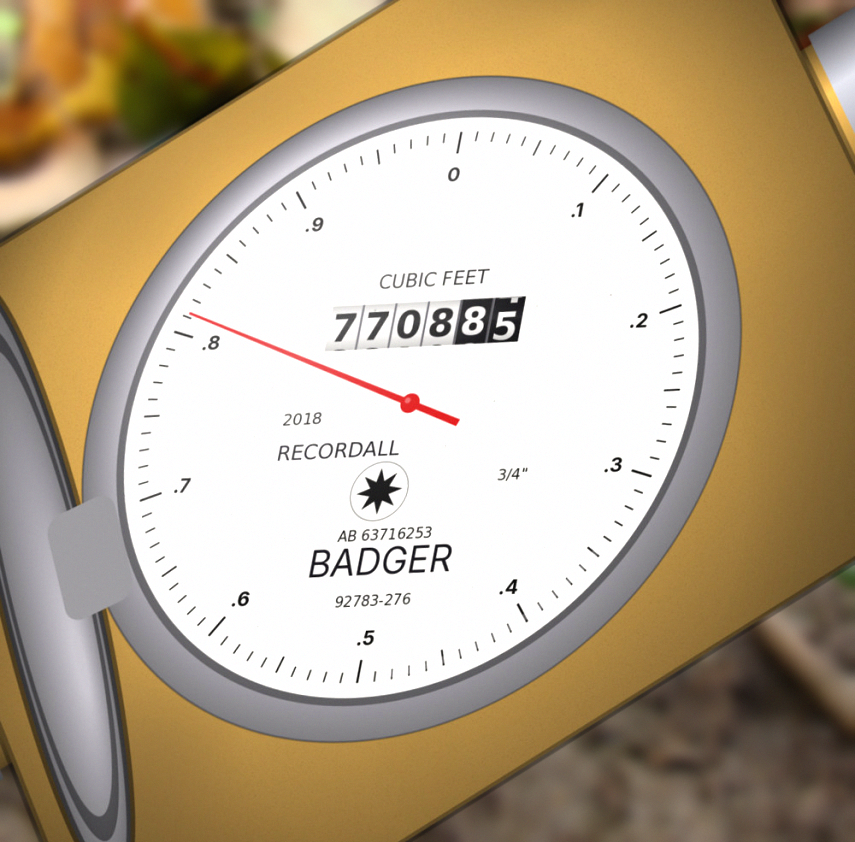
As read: **770884.81** ft³
